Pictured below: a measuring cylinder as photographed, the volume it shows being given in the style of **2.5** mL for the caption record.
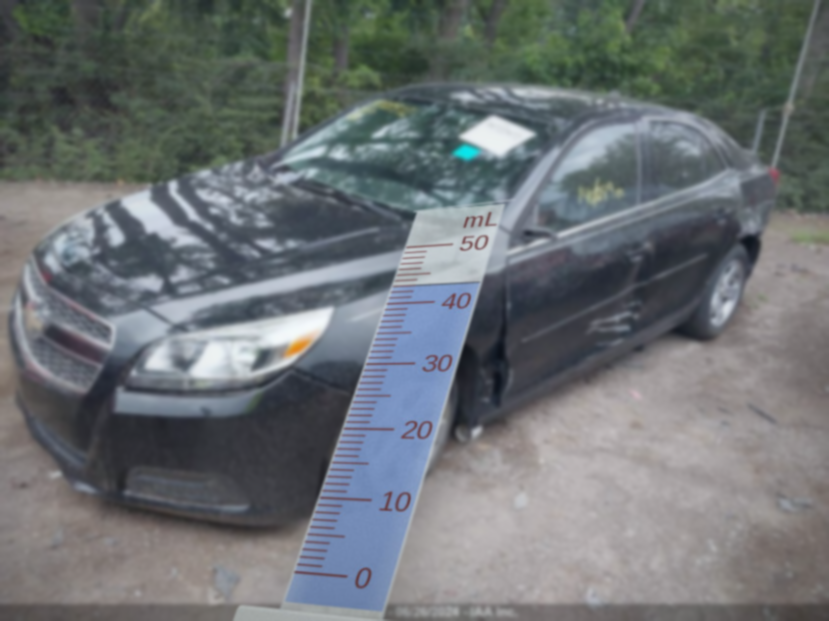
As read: **43** mL
